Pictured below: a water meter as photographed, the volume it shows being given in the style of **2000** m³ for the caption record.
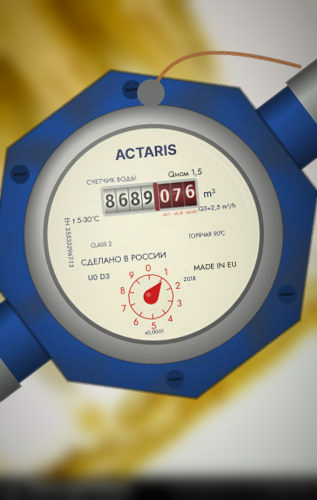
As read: **8689.0761** m³
